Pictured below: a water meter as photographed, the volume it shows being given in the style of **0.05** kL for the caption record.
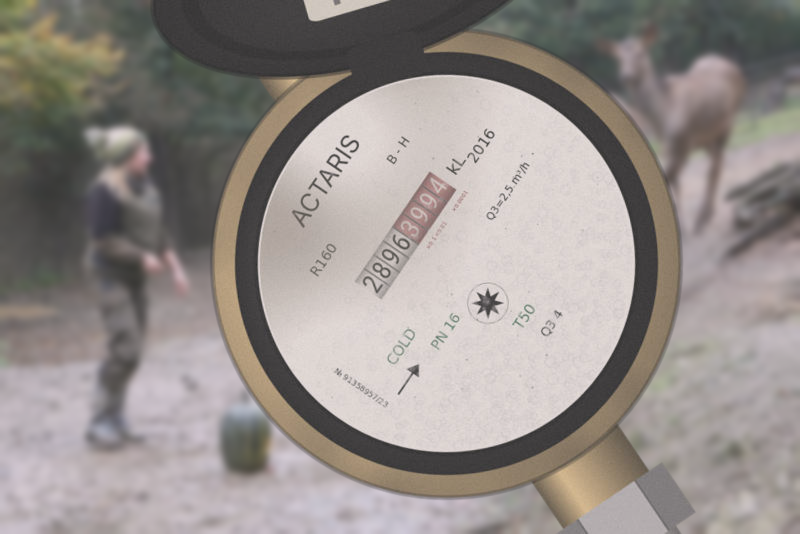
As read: **2896.3994** kL
